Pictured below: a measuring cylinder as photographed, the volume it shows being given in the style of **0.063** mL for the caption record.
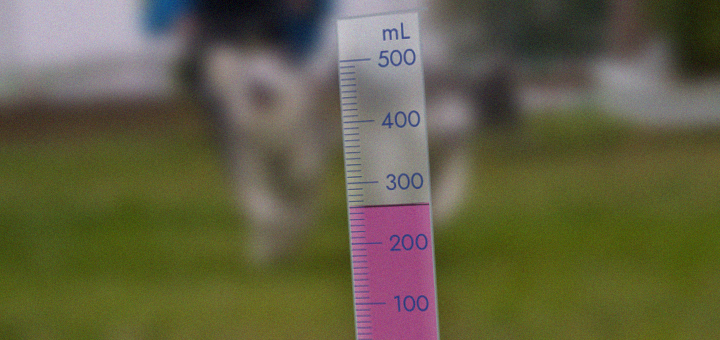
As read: **260** mL
